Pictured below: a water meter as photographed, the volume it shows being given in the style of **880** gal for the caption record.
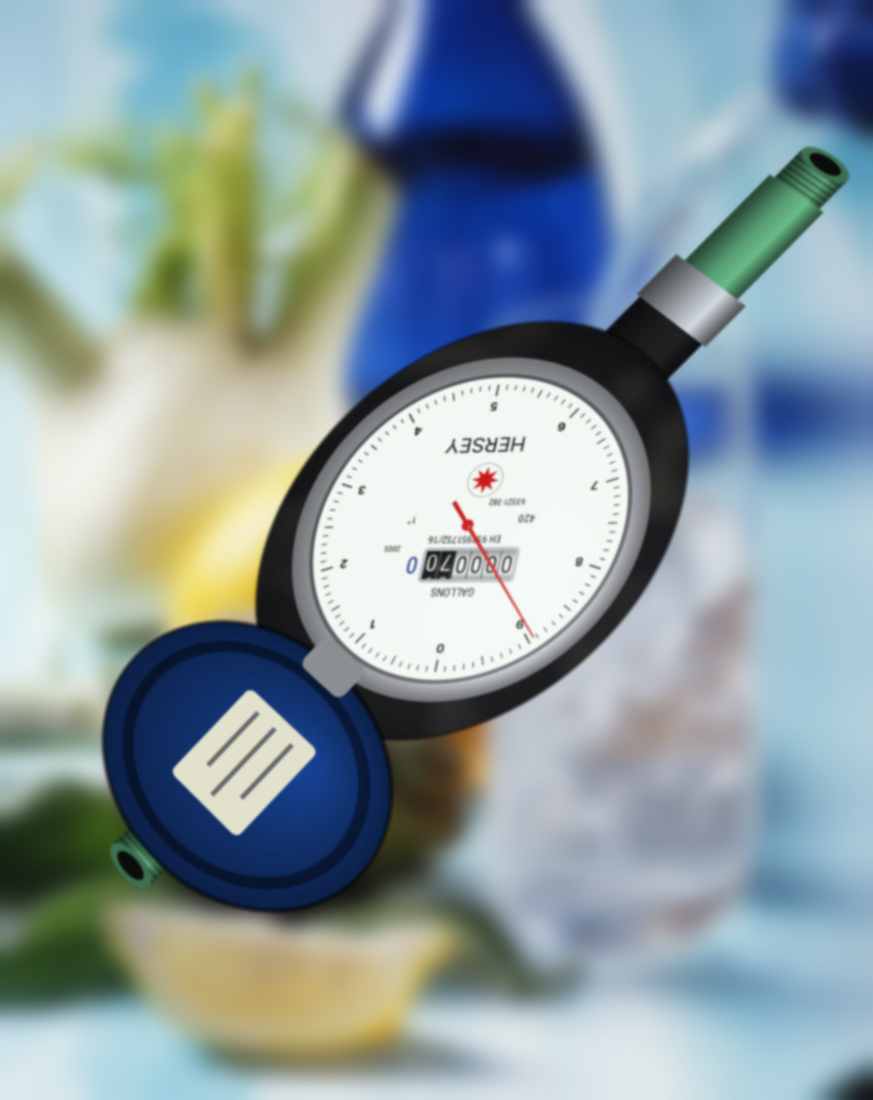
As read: **698.9** gal
